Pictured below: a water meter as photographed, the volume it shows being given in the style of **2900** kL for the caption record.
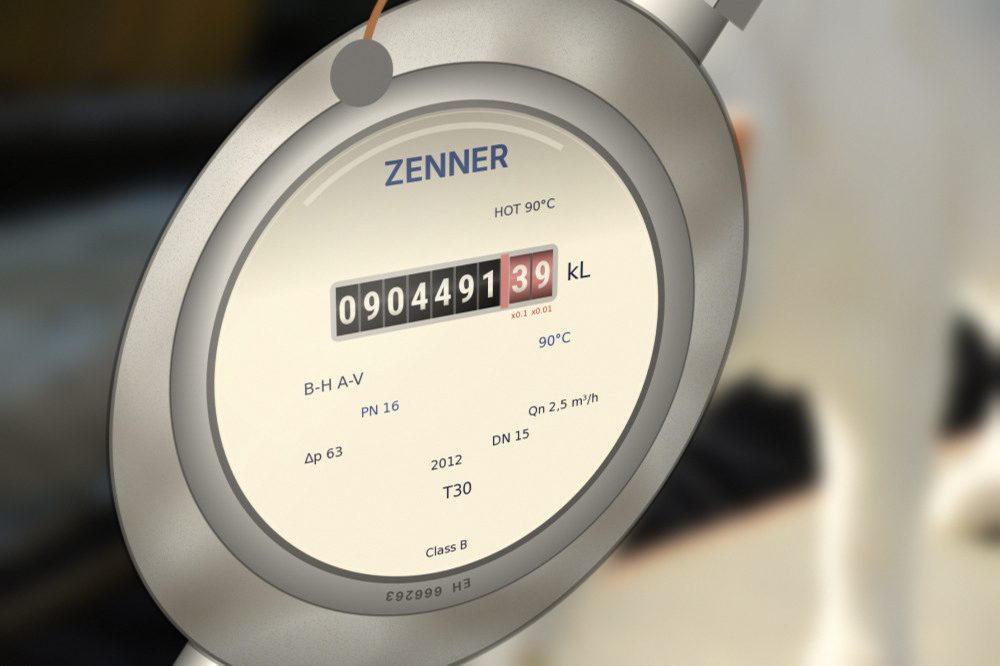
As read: **904491.39** kL
